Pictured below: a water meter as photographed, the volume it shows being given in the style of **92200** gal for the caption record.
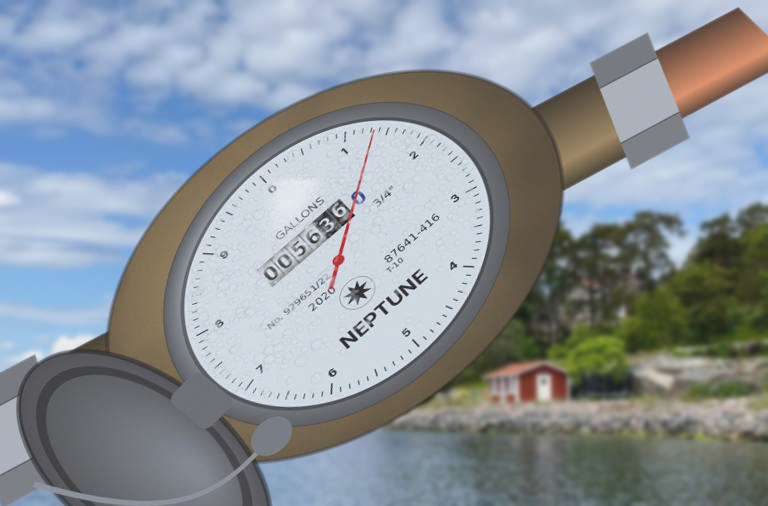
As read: **56361.3** gal
